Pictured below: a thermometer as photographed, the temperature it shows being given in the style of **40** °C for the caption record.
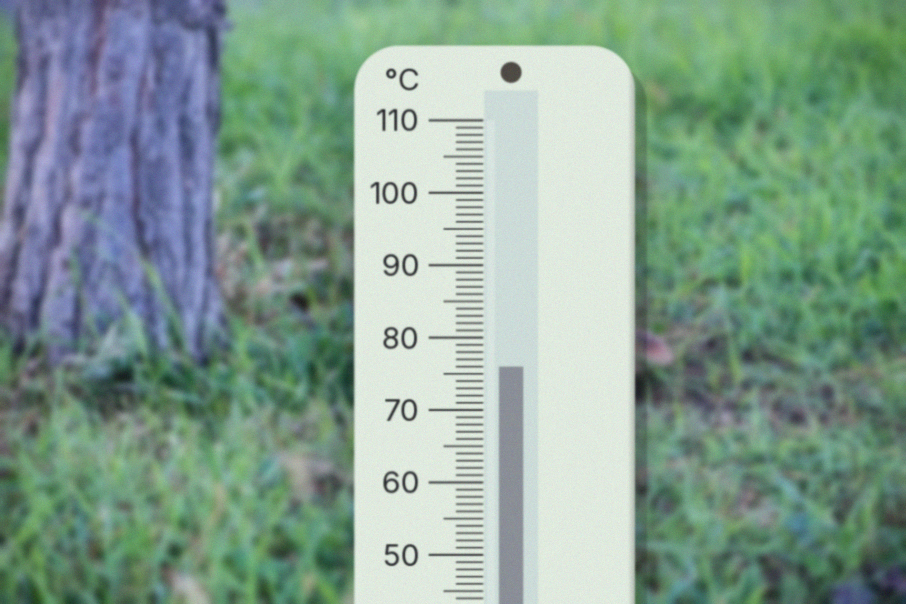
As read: **76** °C
